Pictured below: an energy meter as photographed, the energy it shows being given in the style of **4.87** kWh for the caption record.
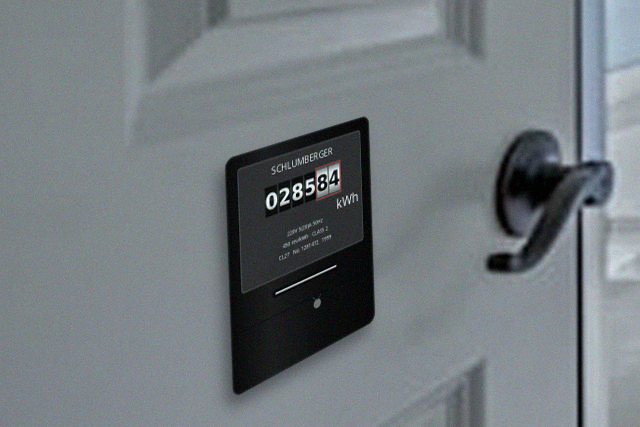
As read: **285.84** kWh
